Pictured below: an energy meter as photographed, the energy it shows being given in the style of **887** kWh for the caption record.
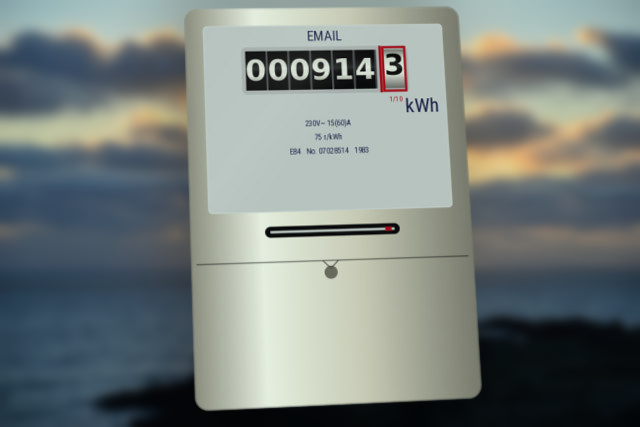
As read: **914.3** kWh
